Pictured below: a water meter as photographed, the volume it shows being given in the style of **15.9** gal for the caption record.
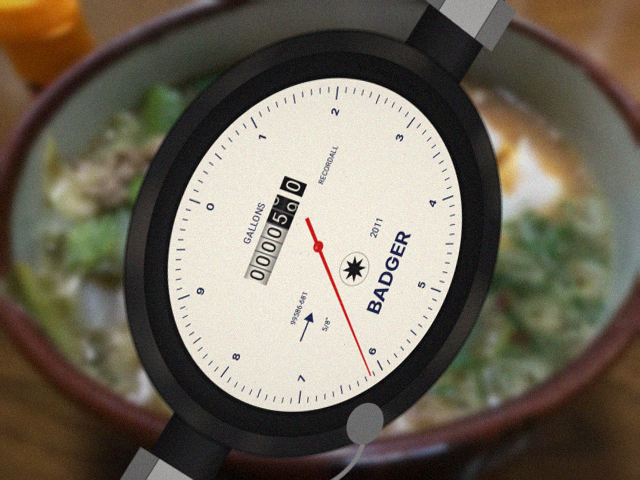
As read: **586.1** gal
